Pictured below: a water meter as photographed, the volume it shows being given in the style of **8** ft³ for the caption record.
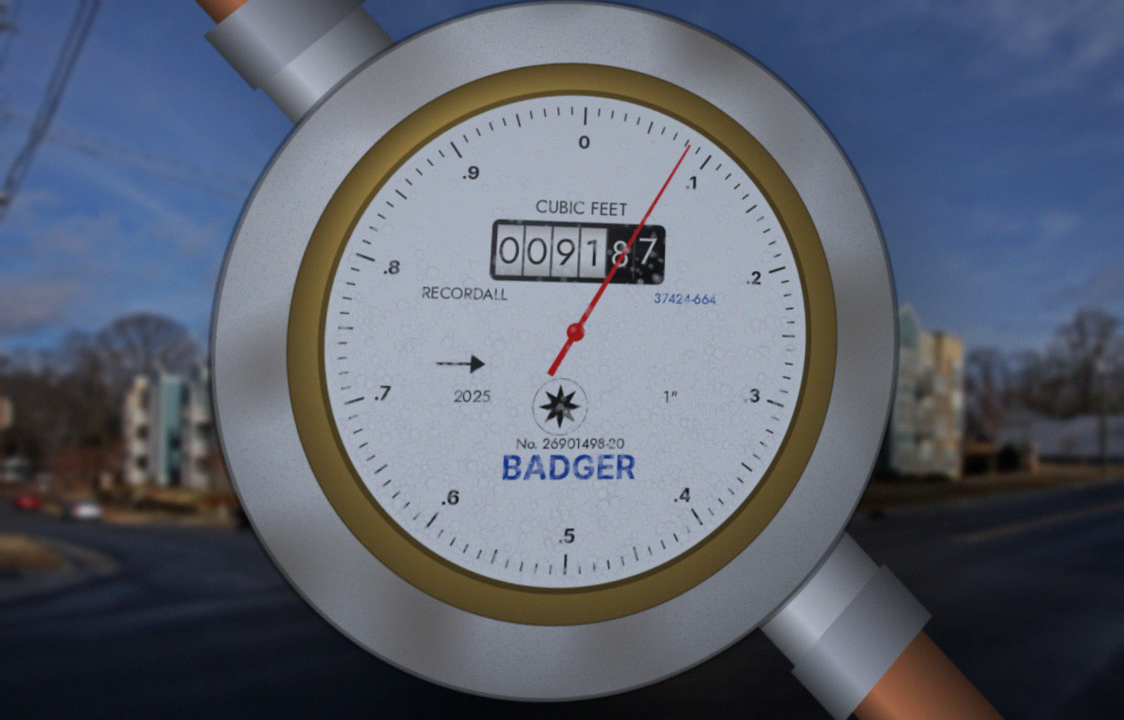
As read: **9187.08** ft³
